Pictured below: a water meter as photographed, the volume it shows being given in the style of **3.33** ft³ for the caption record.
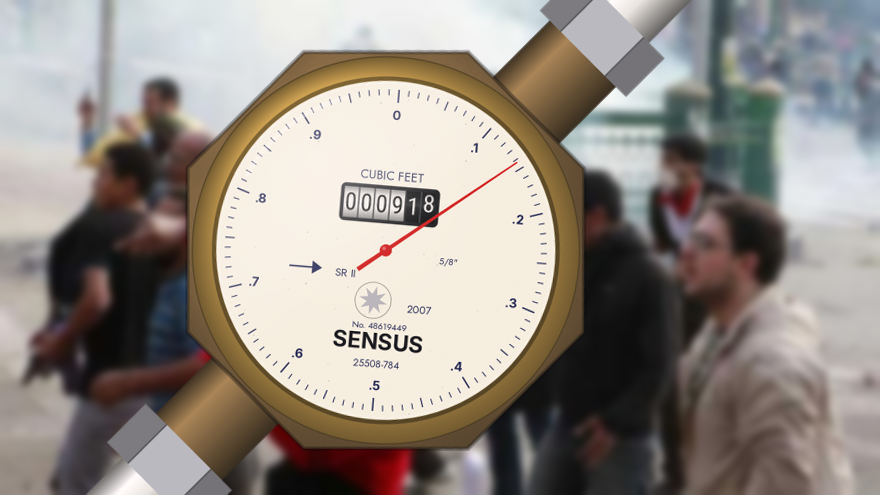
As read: **918.14** ft³
